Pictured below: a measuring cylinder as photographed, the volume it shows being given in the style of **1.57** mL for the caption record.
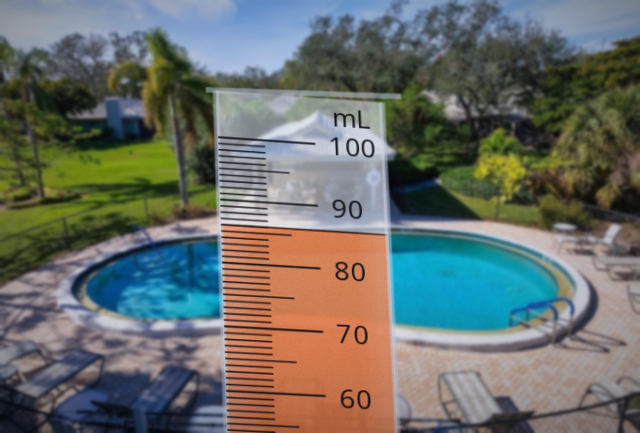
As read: **86** mL
